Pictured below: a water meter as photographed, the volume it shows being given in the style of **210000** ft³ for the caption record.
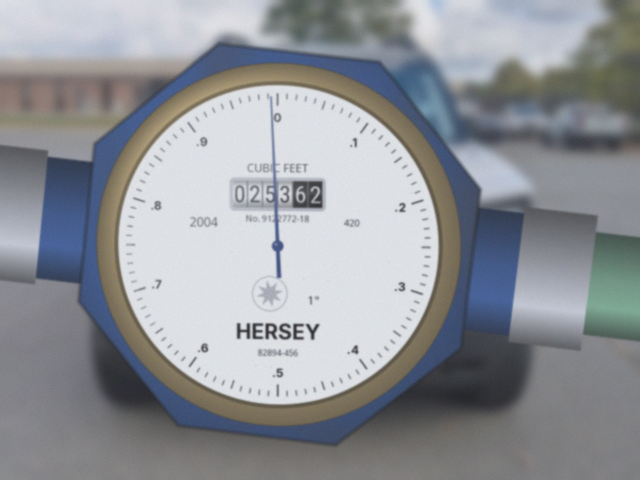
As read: **25361.99** ft³
